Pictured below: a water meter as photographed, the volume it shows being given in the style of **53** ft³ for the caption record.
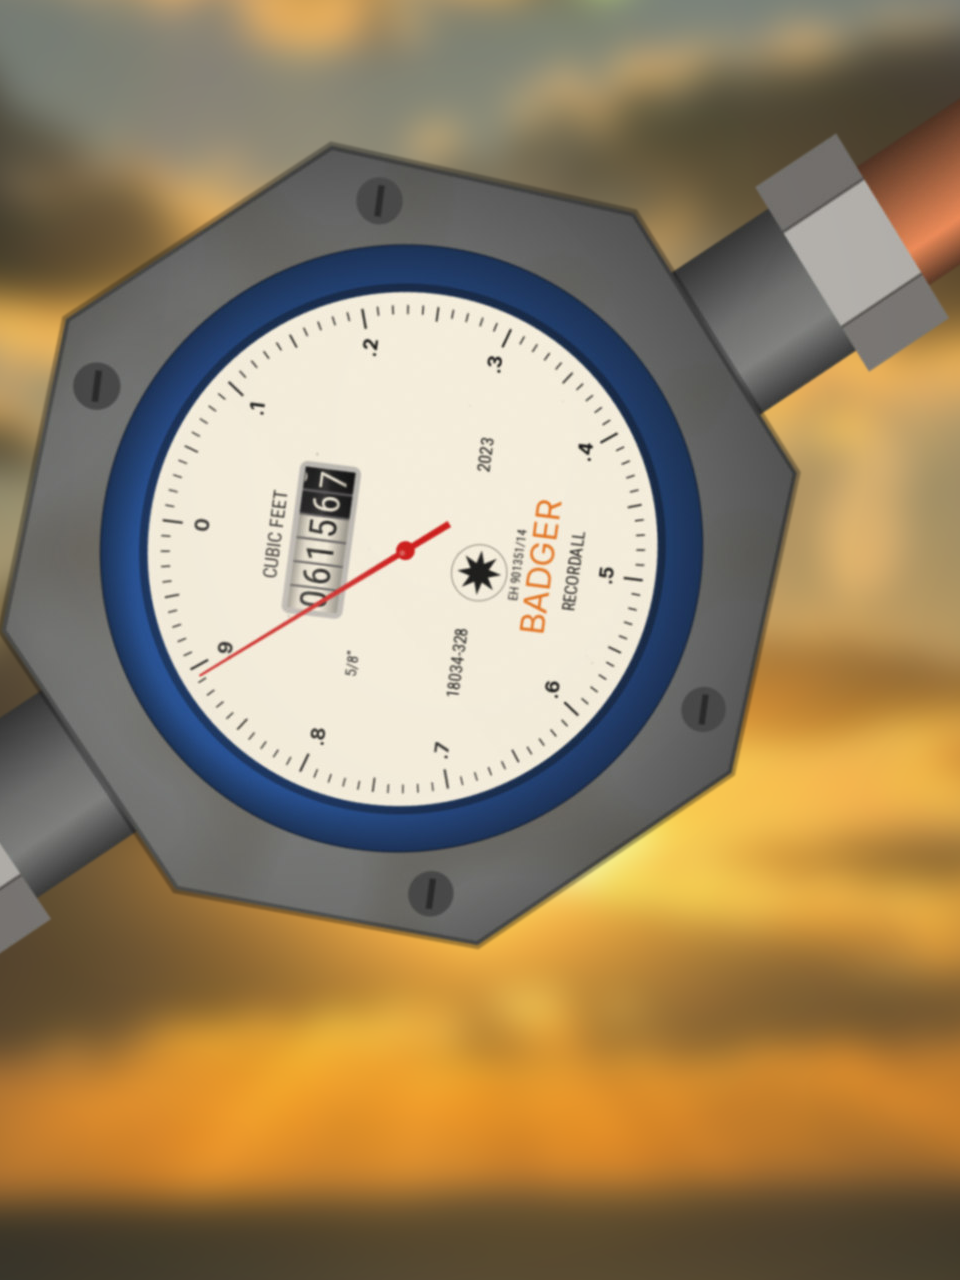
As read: **61566.89** ft³
